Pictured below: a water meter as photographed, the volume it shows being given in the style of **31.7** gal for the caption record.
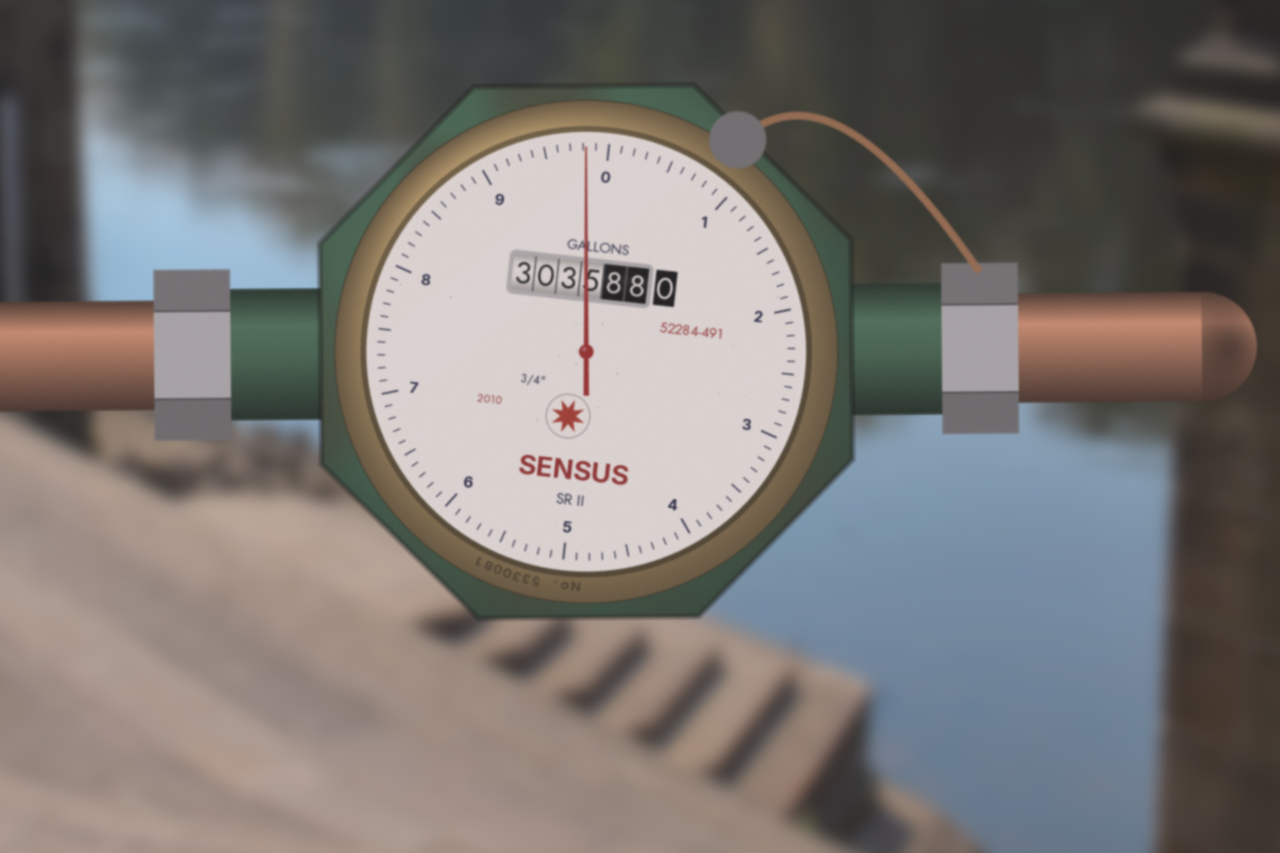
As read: **3035879.8** gal
